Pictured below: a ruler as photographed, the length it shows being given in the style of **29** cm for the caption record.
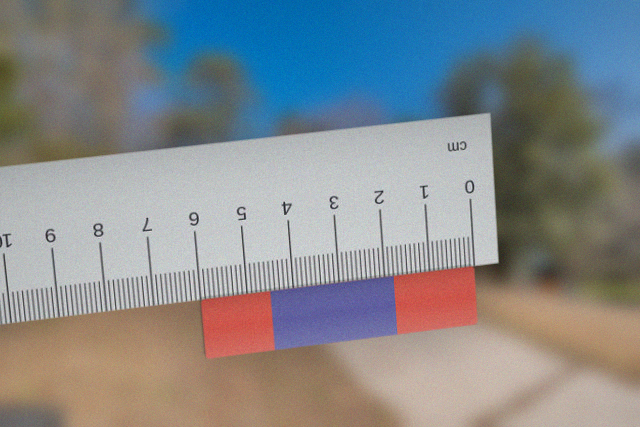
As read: **6** cm
